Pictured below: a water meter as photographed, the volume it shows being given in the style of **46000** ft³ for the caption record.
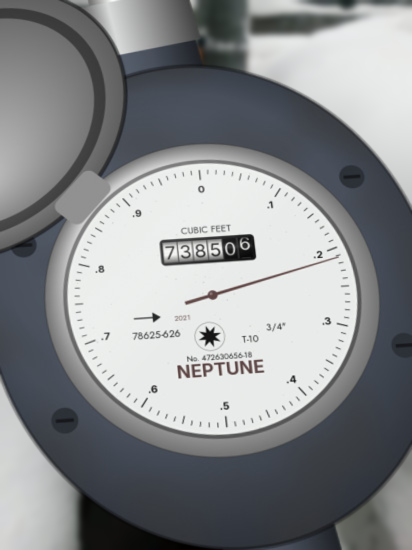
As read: **738506.21** ft³
